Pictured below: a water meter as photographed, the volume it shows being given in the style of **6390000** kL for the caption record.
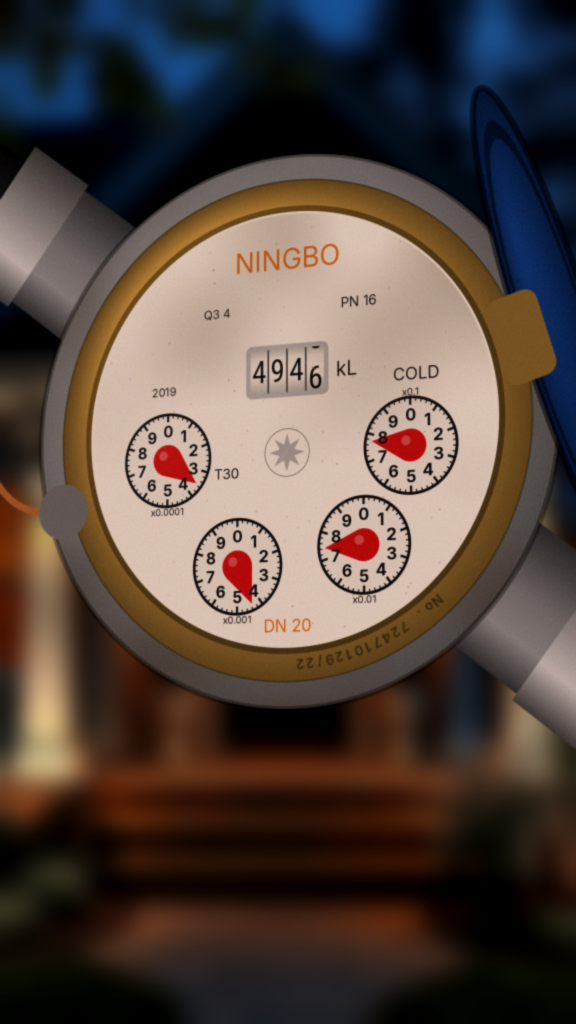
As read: **4945.7743** kL
